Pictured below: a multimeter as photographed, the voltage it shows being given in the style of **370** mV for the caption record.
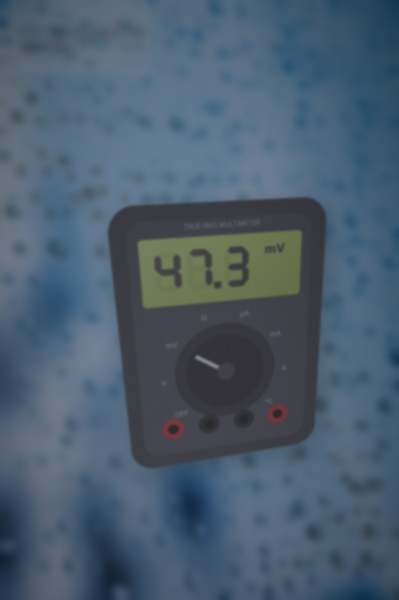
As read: **47.3** mV
